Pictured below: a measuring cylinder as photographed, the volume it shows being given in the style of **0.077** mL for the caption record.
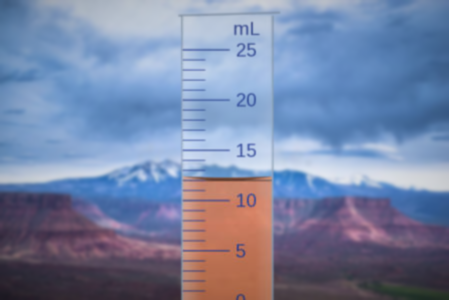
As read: **12** mL
